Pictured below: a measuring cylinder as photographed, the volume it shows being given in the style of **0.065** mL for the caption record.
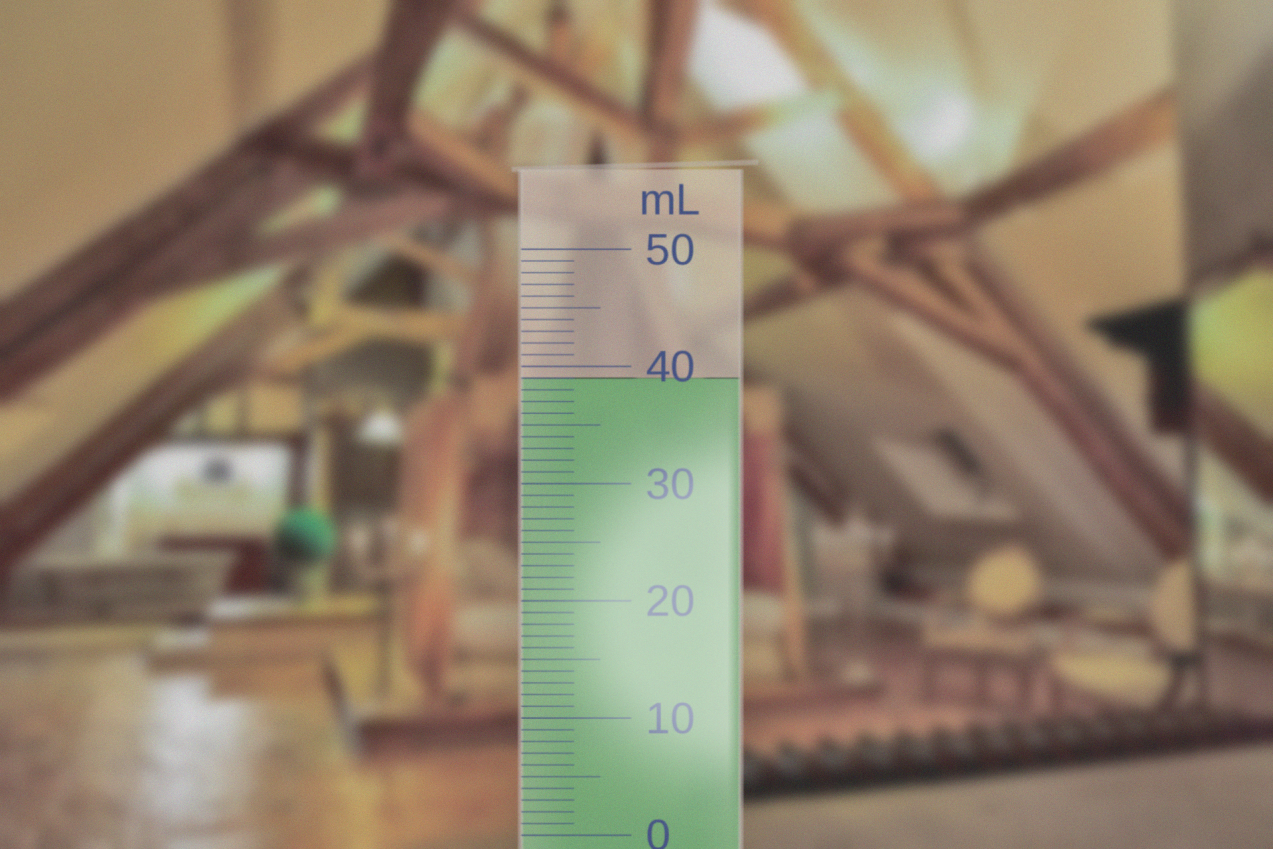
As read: **39** mL
